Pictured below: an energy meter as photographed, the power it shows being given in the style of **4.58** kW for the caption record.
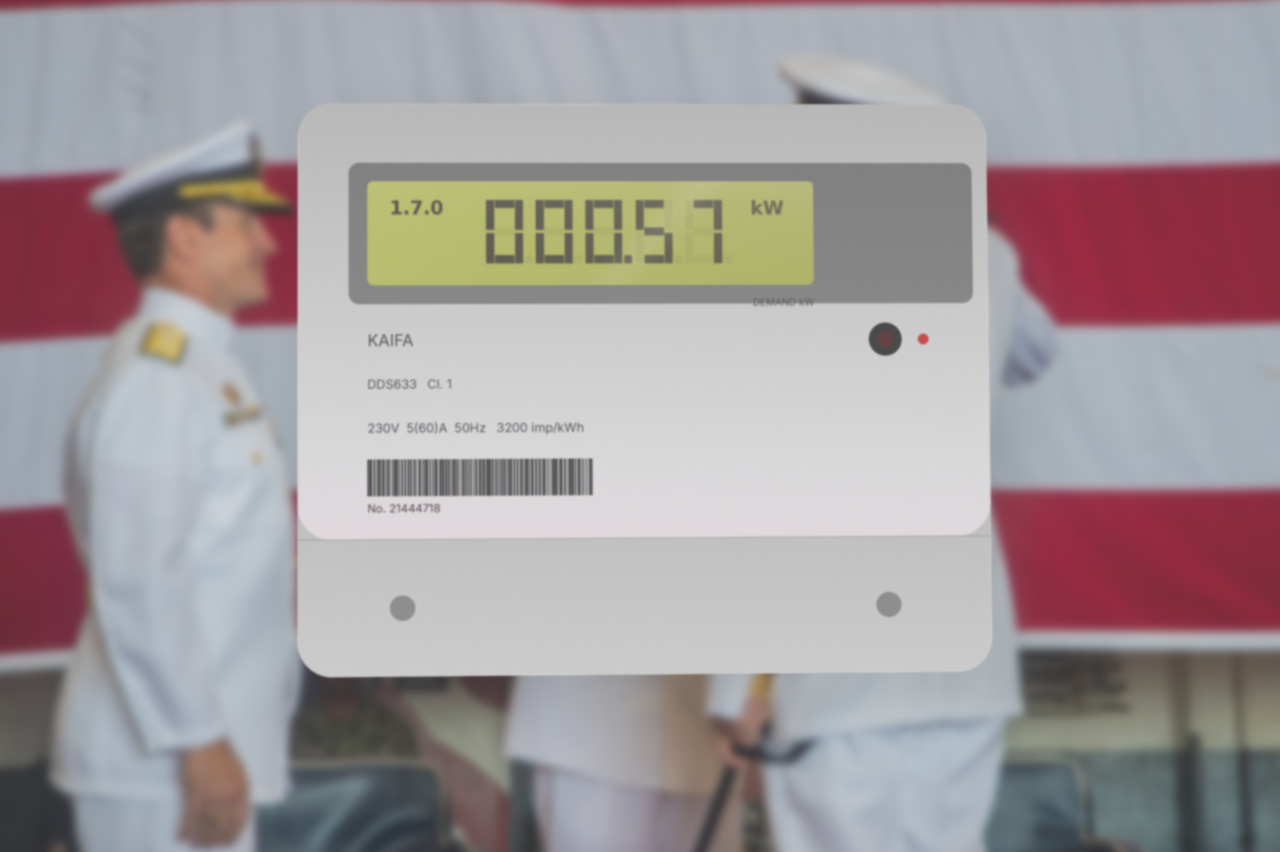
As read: **0.57** kW
